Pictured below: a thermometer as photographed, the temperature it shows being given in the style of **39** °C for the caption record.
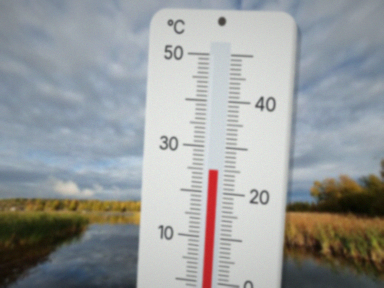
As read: **25** °C
